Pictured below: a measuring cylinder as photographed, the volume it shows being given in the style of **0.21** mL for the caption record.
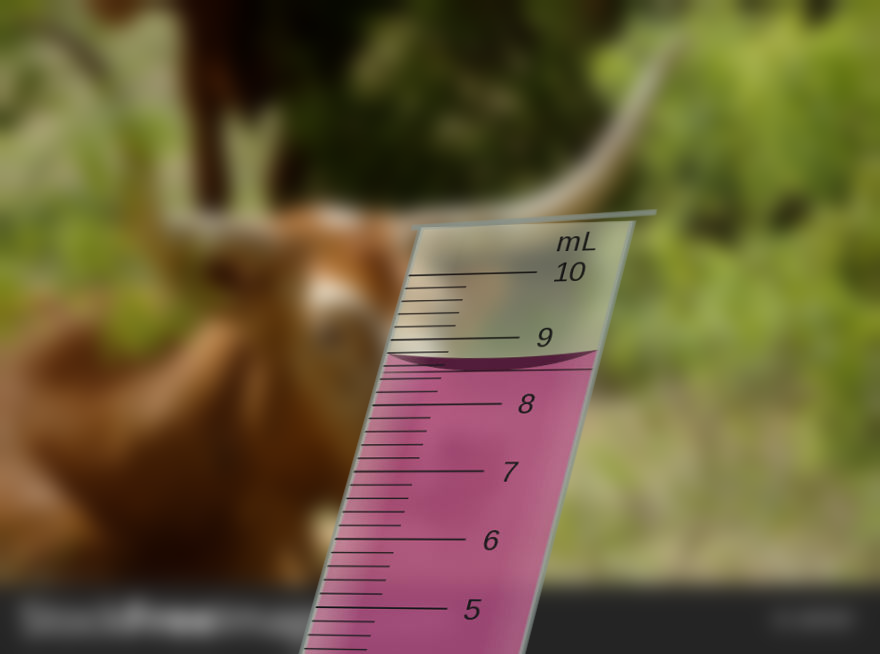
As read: **8.5** mL
